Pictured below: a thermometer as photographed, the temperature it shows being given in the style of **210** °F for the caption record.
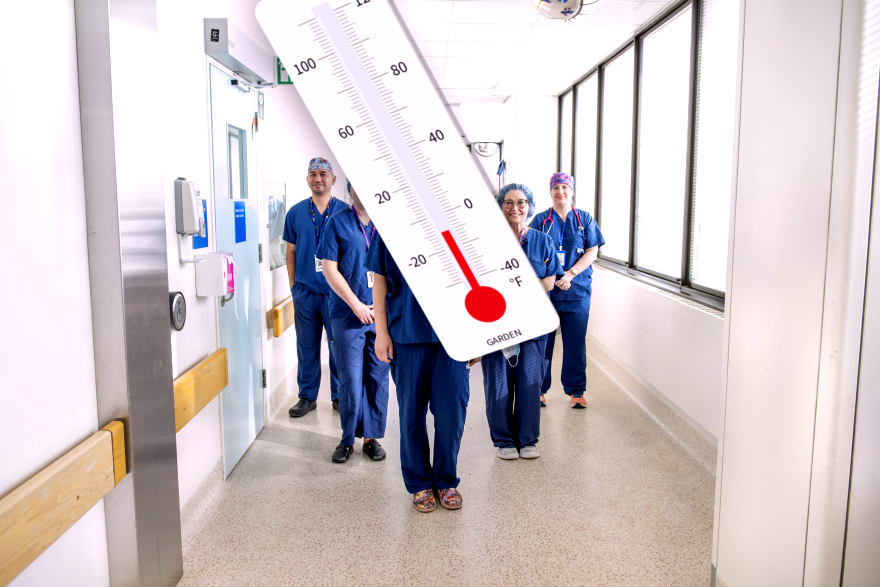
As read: **-10** °F
